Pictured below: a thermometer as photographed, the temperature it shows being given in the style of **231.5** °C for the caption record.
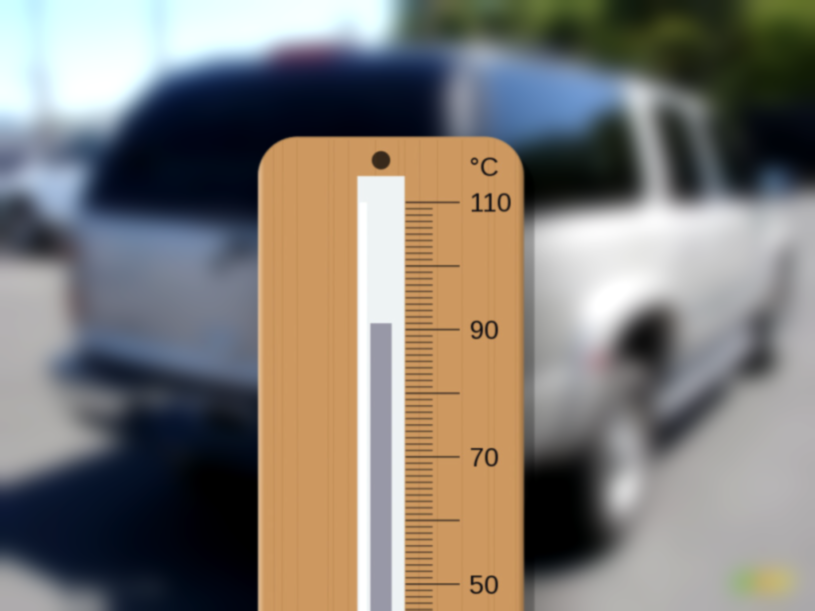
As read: **91** °C
